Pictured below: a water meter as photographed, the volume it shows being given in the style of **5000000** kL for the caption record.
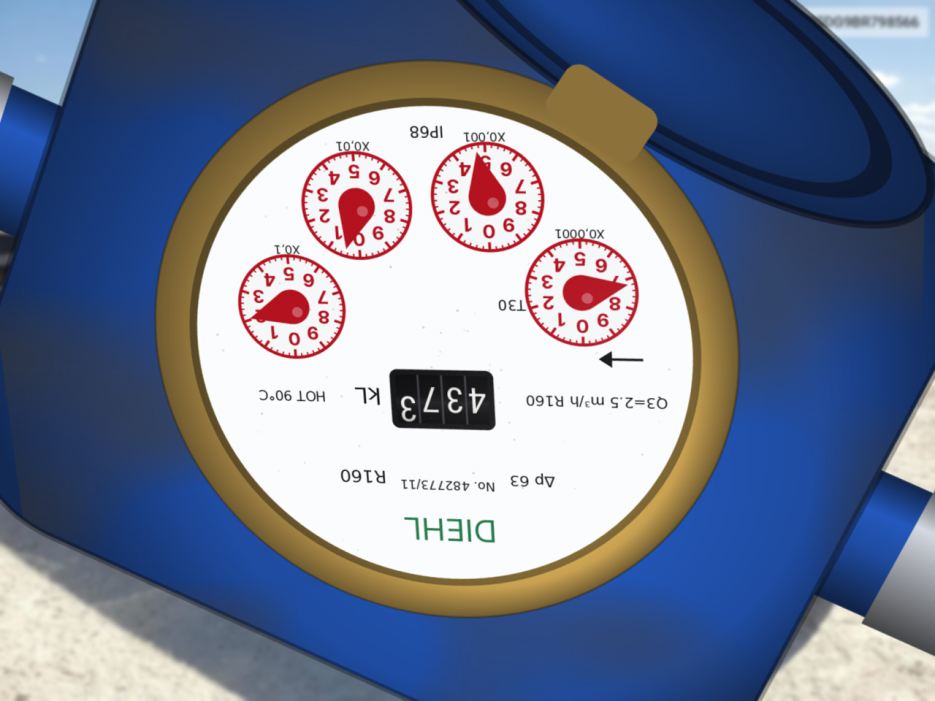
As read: **4373.2047** kL
